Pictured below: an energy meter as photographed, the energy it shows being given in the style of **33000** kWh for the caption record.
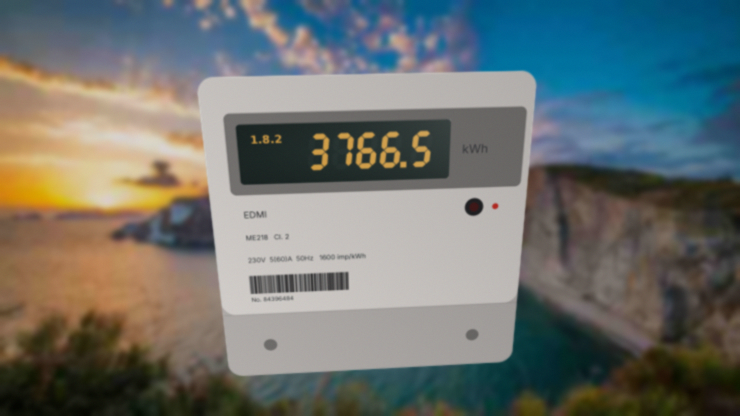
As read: **3766.5** kWh
